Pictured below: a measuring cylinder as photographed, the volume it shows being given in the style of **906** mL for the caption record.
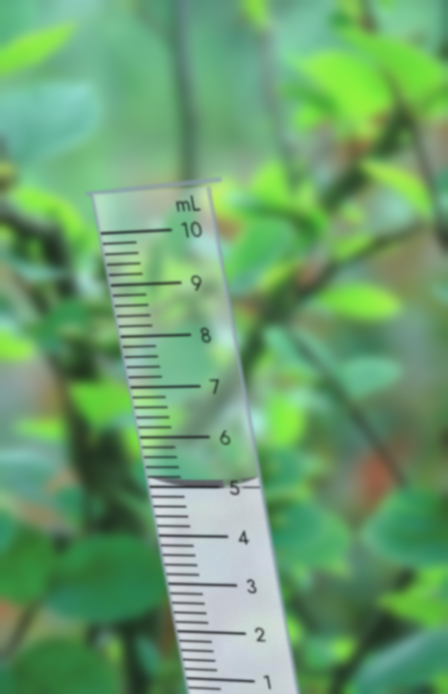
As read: **5** mL
